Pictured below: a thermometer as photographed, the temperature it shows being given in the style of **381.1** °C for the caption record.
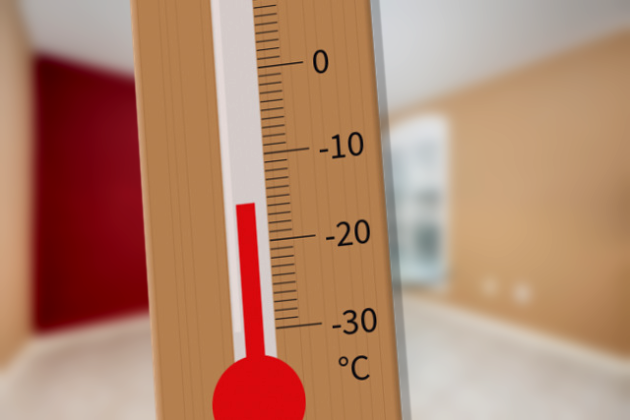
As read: **-15.5** °C
